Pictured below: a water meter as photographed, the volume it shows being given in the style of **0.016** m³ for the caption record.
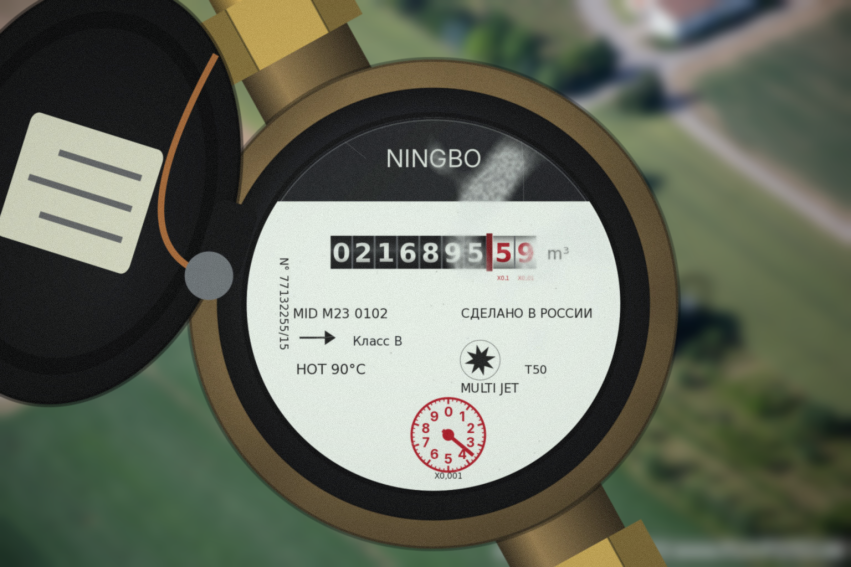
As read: **216895.593** m³
